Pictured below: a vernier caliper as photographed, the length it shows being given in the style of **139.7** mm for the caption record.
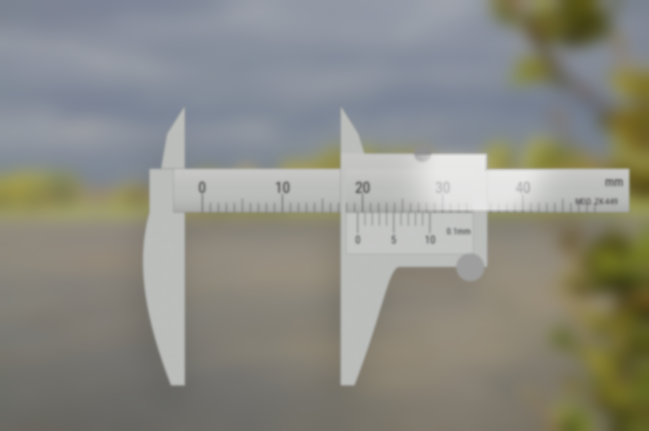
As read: **19.4** mm
